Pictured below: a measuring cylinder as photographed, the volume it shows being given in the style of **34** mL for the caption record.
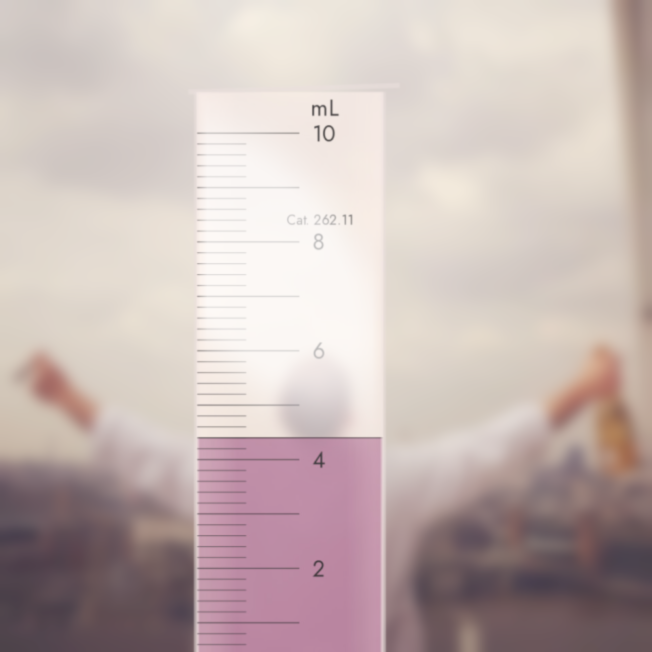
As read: **4.4** mL
